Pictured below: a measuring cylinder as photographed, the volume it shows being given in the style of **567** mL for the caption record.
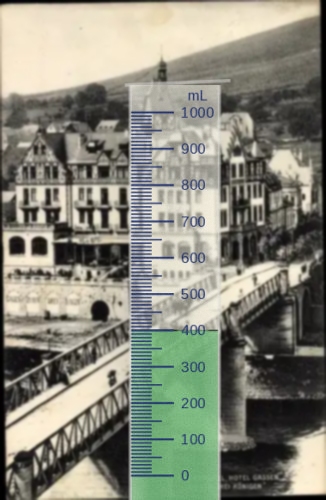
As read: **400** mL
